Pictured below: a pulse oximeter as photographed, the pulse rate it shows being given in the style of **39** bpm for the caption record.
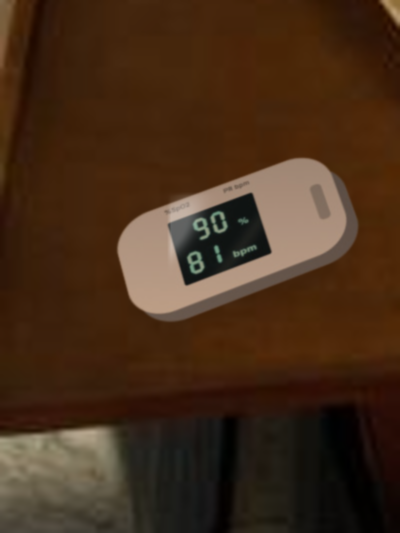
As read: **81** bpm
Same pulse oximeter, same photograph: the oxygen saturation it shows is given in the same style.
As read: **90** %
